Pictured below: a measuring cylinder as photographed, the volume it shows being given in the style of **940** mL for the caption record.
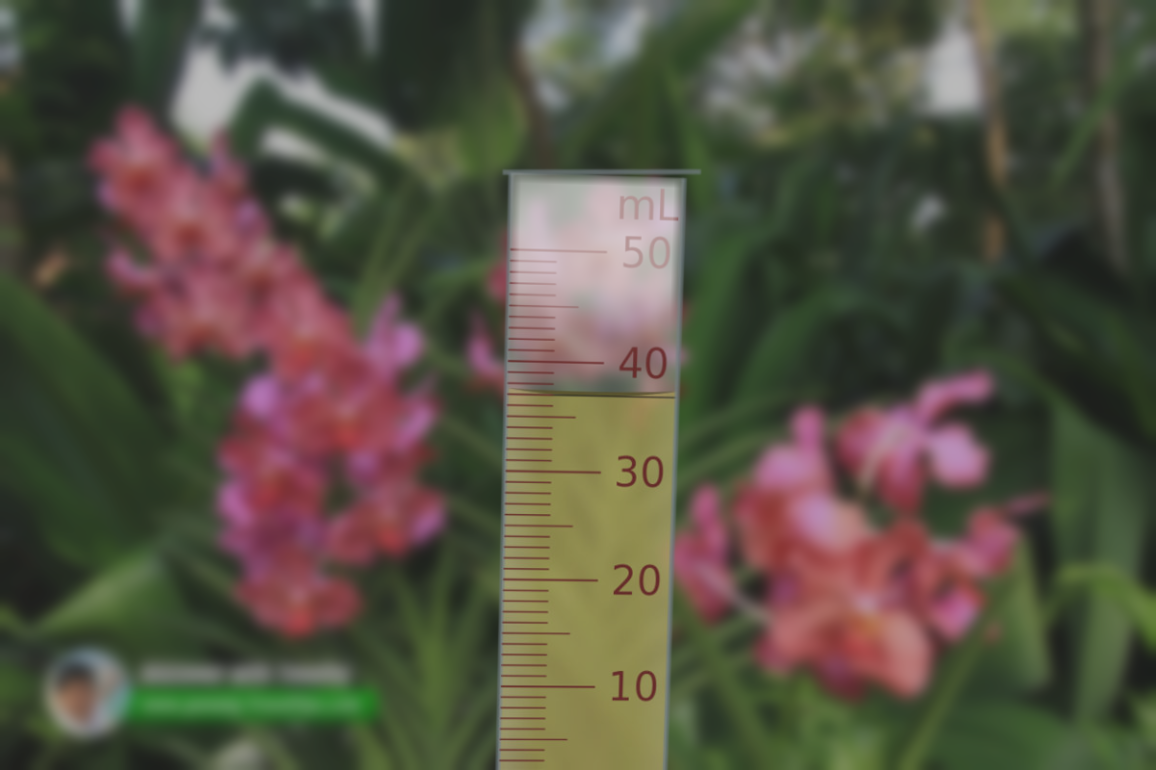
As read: **37** mL
